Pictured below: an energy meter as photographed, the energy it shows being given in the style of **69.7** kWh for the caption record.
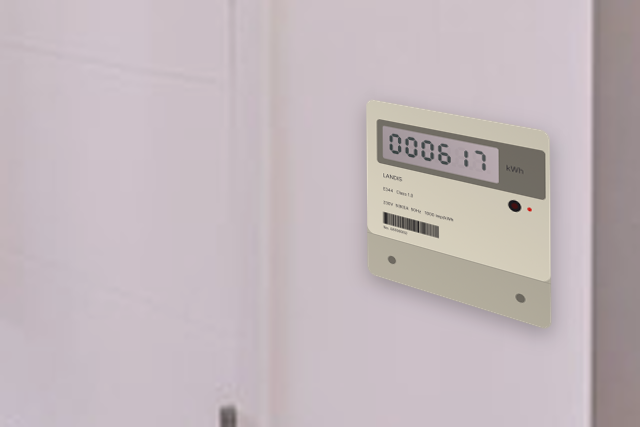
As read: **617** kWh
